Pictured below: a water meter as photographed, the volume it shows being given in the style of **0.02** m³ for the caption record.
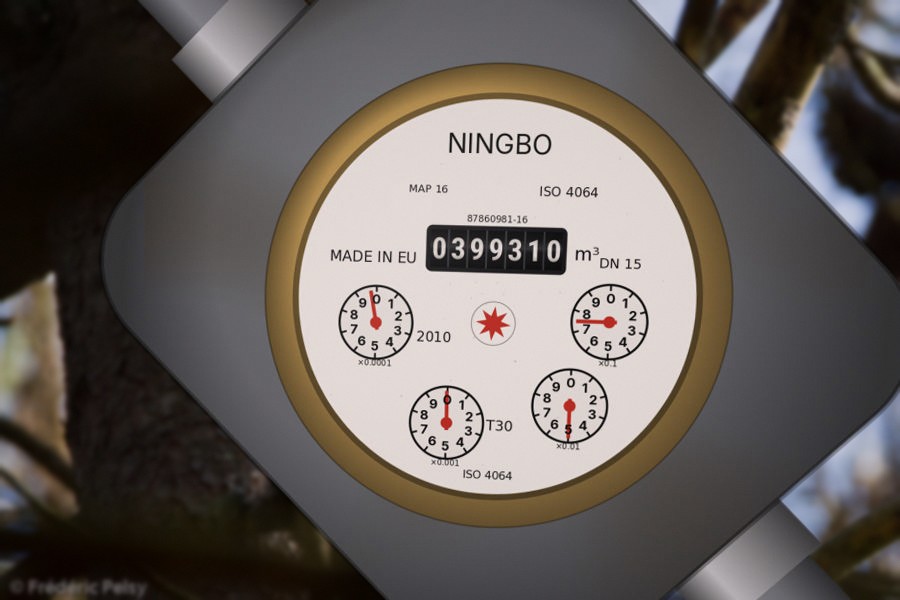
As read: **399310.7499** m³
